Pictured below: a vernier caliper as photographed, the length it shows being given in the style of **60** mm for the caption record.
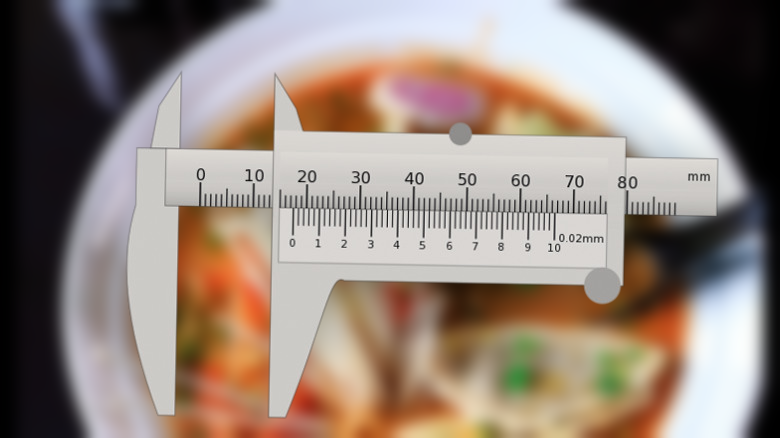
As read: **17.5** mm
